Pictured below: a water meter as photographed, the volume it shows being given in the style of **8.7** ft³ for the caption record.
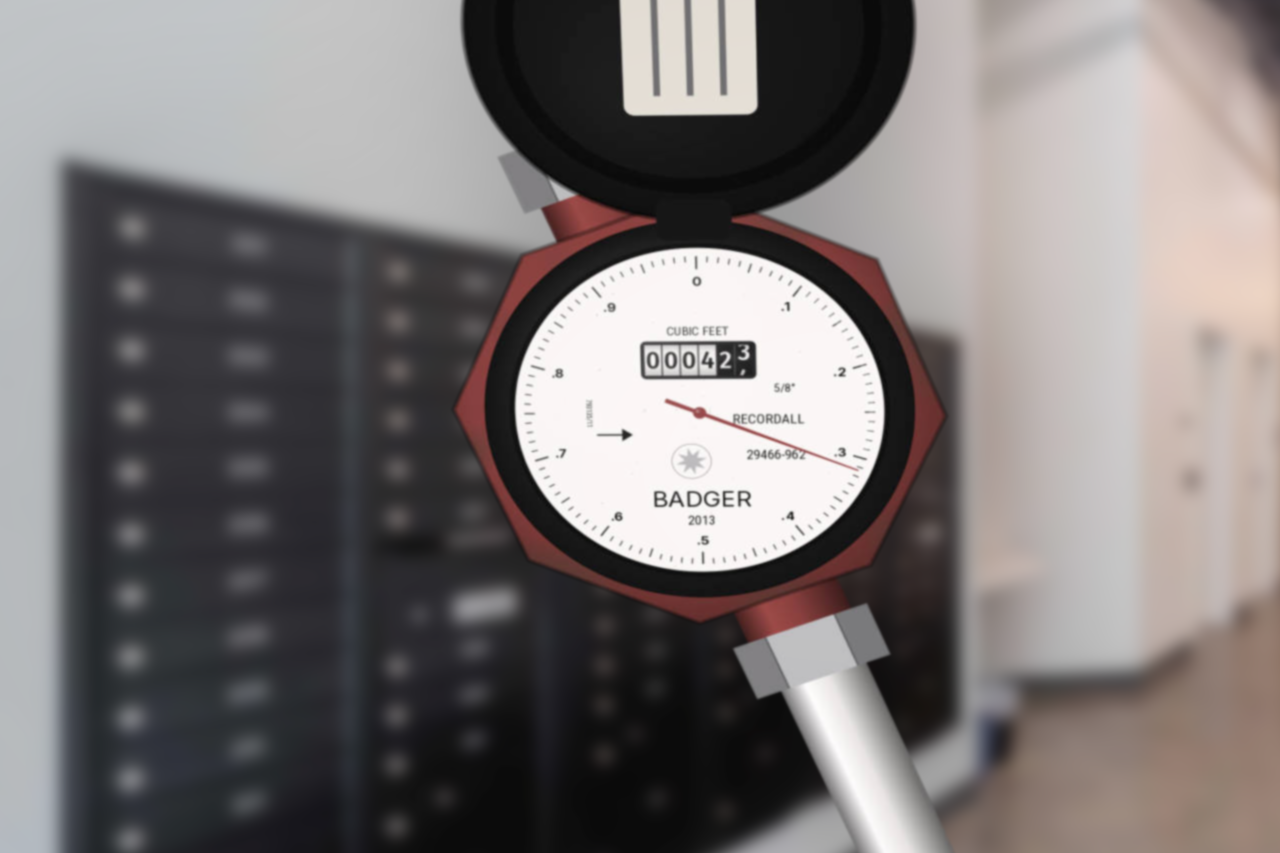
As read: **423.31** ft³
